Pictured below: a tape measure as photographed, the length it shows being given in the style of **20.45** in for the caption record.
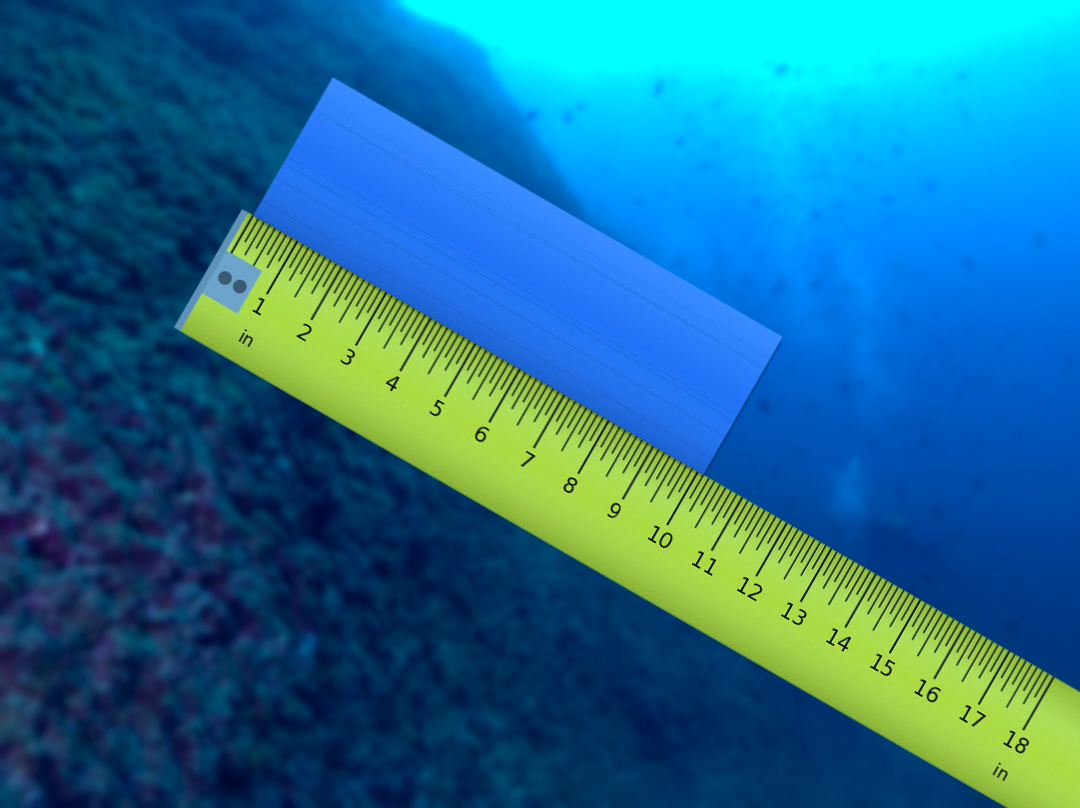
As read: **10.125** in
